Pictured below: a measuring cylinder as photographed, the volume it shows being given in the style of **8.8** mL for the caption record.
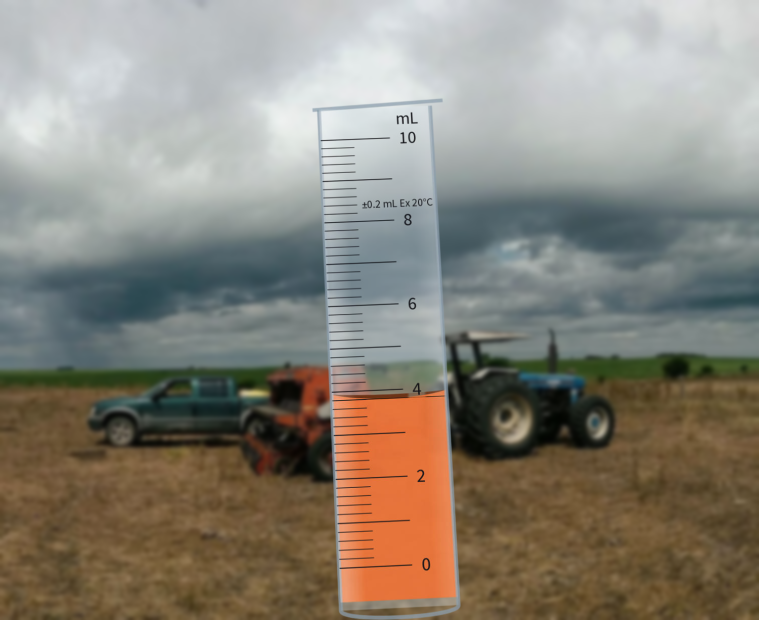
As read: **3.8** mL
